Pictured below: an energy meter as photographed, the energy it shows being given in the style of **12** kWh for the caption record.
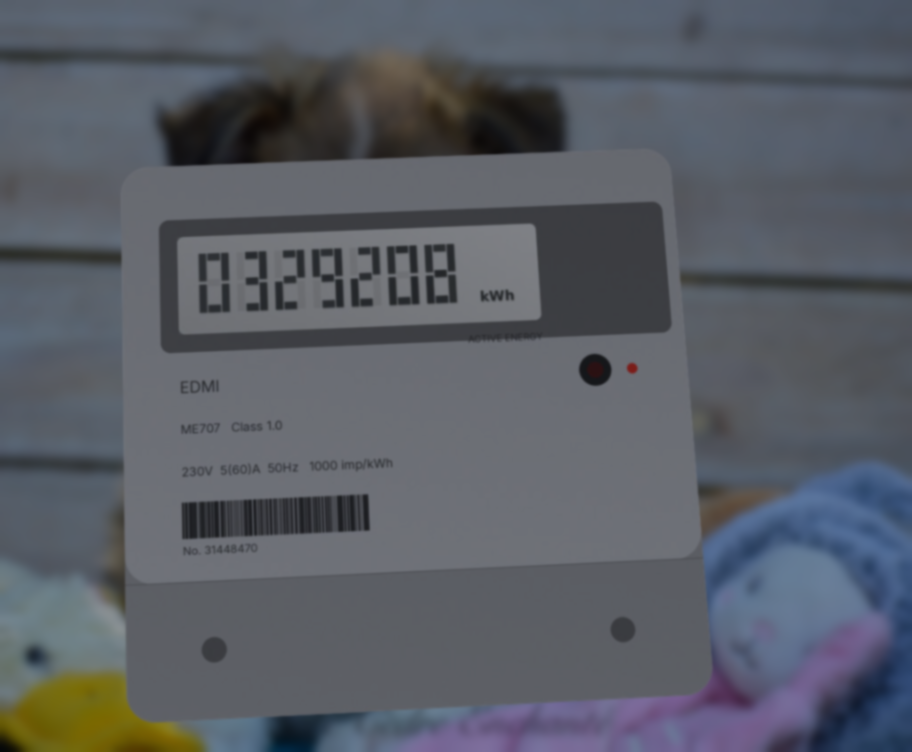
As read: **329208** kWh
